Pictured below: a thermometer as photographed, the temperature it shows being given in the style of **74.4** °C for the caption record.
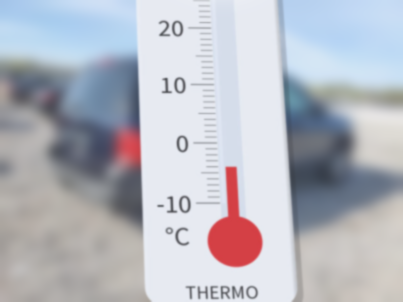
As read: **-4** °C
